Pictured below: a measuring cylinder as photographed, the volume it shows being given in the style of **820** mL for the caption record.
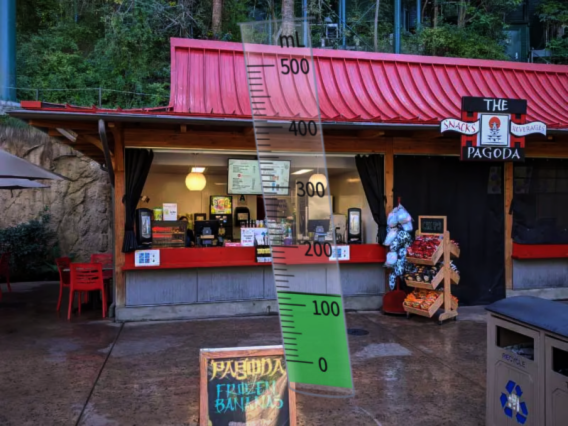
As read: **120** mL
